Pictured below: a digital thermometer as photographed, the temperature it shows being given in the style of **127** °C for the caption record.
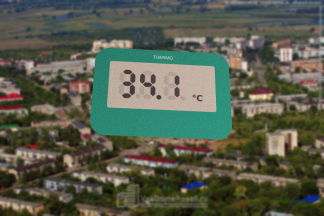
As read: **34.1** °C
